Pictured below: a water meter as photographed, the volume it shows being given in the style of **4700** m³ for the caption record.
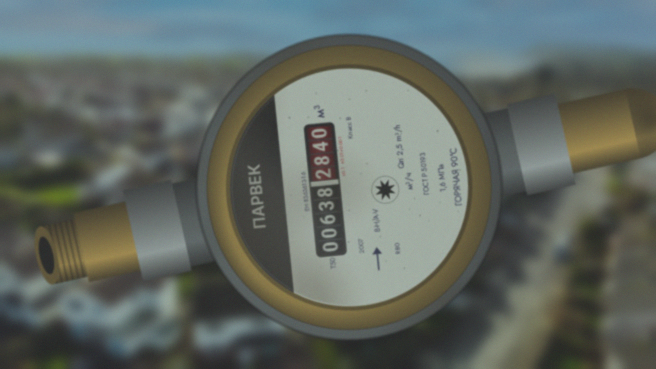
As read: **638.2840** m³
